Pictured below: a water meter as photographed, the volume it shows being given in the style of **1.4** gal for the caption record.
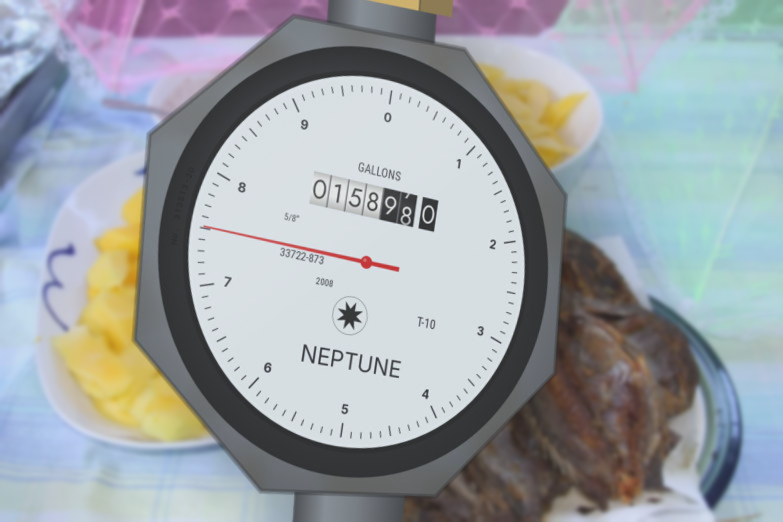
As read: **158977.5** gal
